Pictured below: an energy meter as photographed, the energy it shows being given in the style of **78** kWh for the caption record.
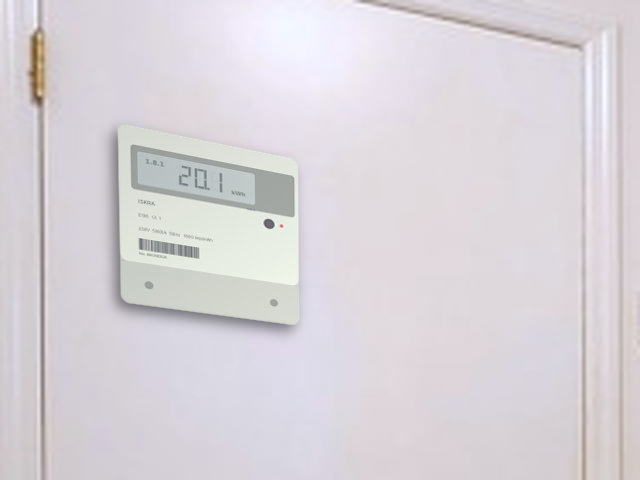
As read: **20.1** kWh
